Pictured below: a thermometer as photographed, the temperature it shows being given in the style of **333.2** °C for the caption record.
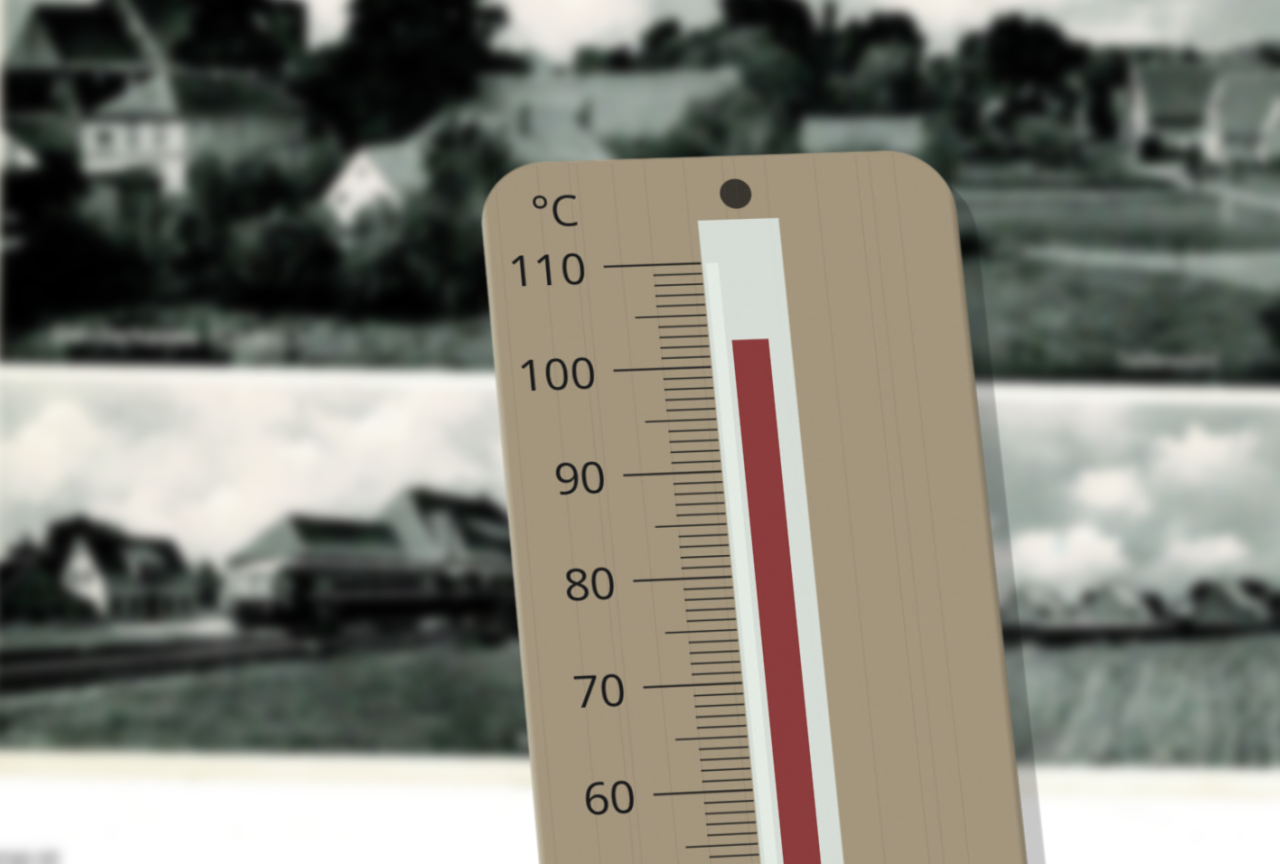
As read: **102.5** °C
